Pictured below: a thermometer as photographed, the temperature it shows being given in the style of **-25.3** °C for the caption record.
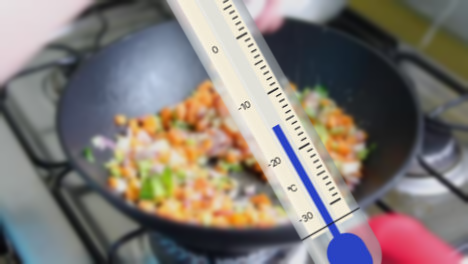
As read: **-15** °C
